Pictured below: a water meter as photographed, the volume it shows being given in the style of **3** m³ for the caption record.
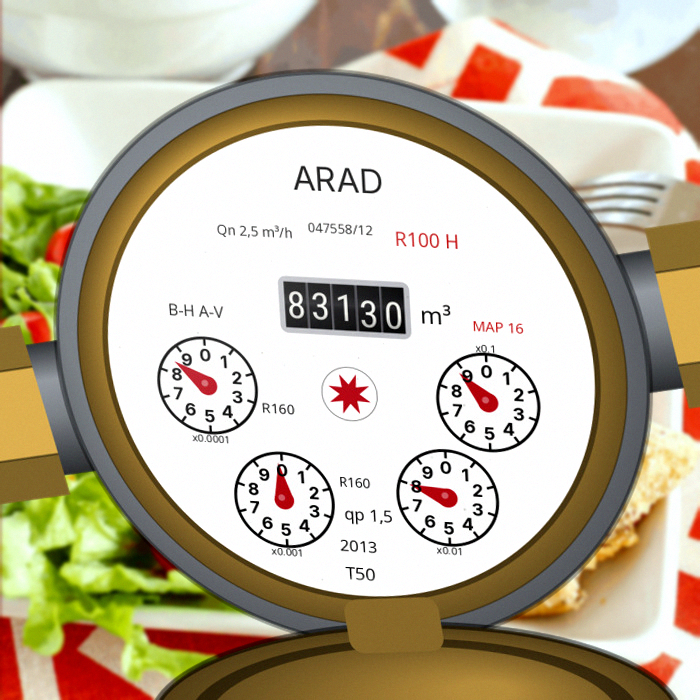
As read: **83129.8798** m³
